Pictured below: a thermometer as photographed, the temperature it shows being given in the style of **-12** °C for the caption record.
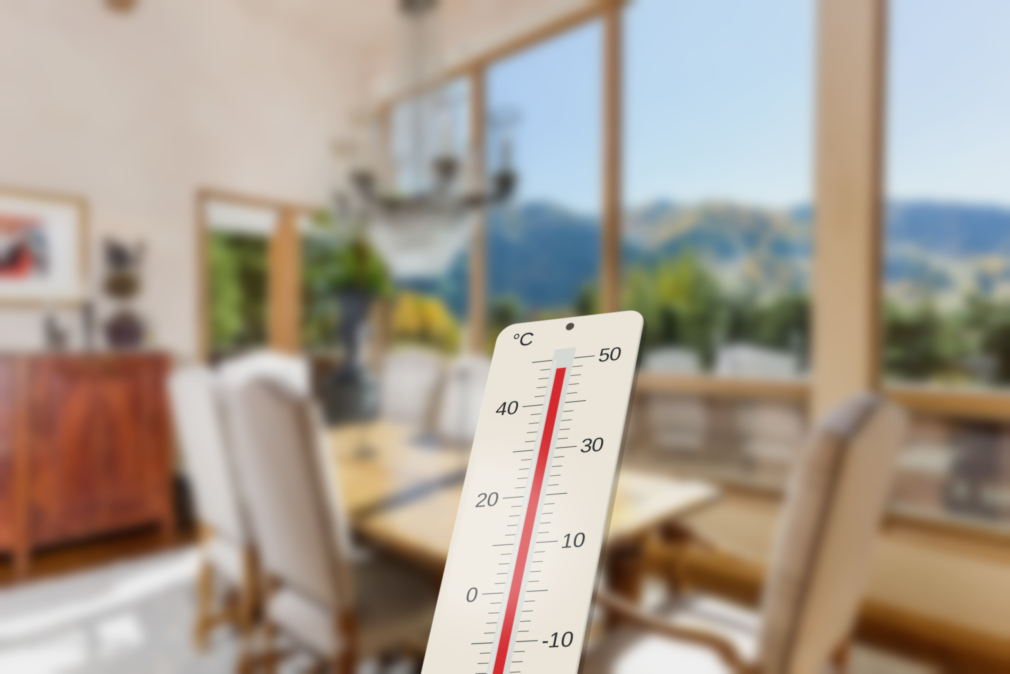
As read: **48** °C
